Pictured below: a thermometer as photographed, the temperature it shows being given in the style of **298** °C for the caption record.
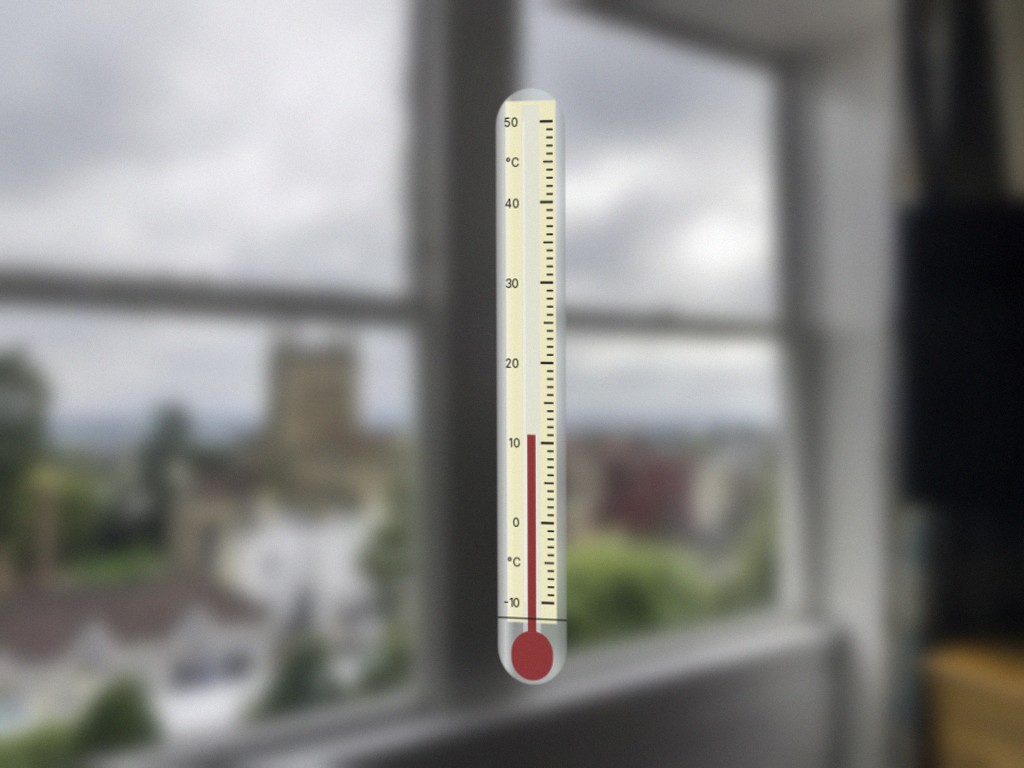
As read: **11** °C
